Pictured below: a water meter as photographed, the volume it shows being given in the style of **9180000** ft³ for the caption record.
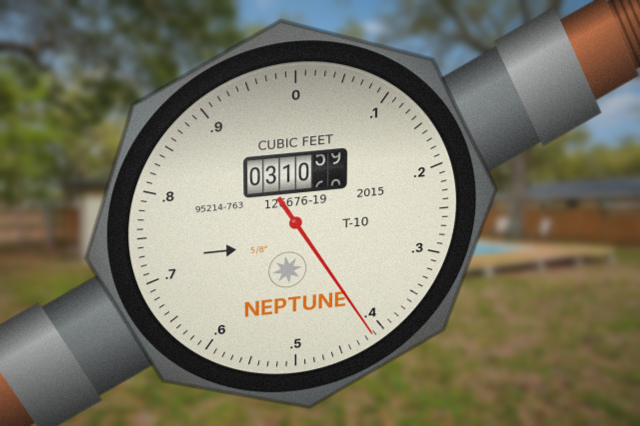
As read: **31059.41** ft³
